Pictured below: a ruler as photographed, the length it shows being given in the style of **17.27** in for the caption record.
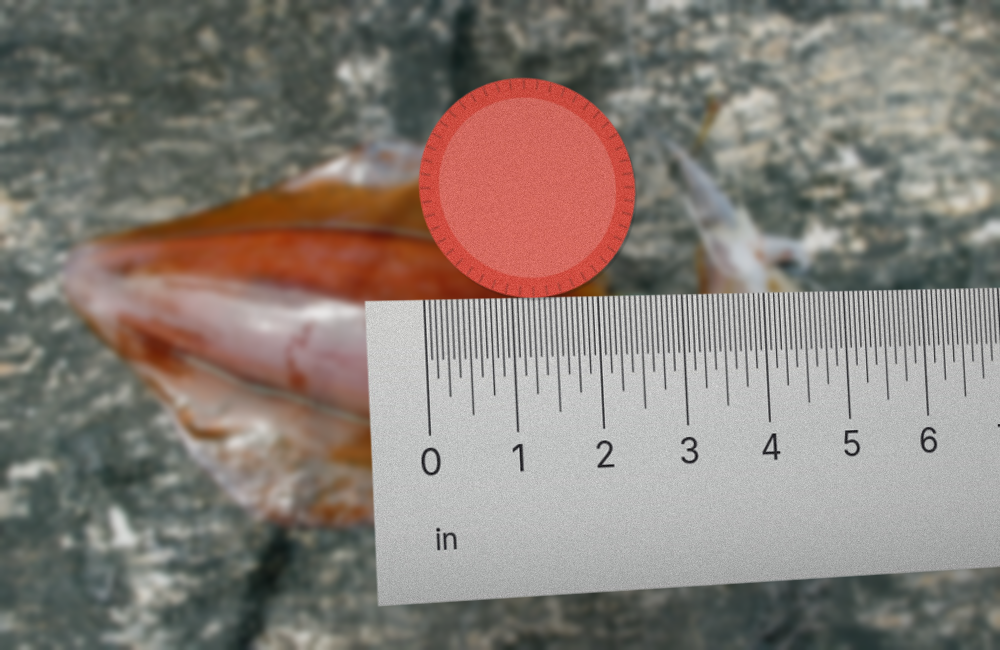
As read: **2.5** in
